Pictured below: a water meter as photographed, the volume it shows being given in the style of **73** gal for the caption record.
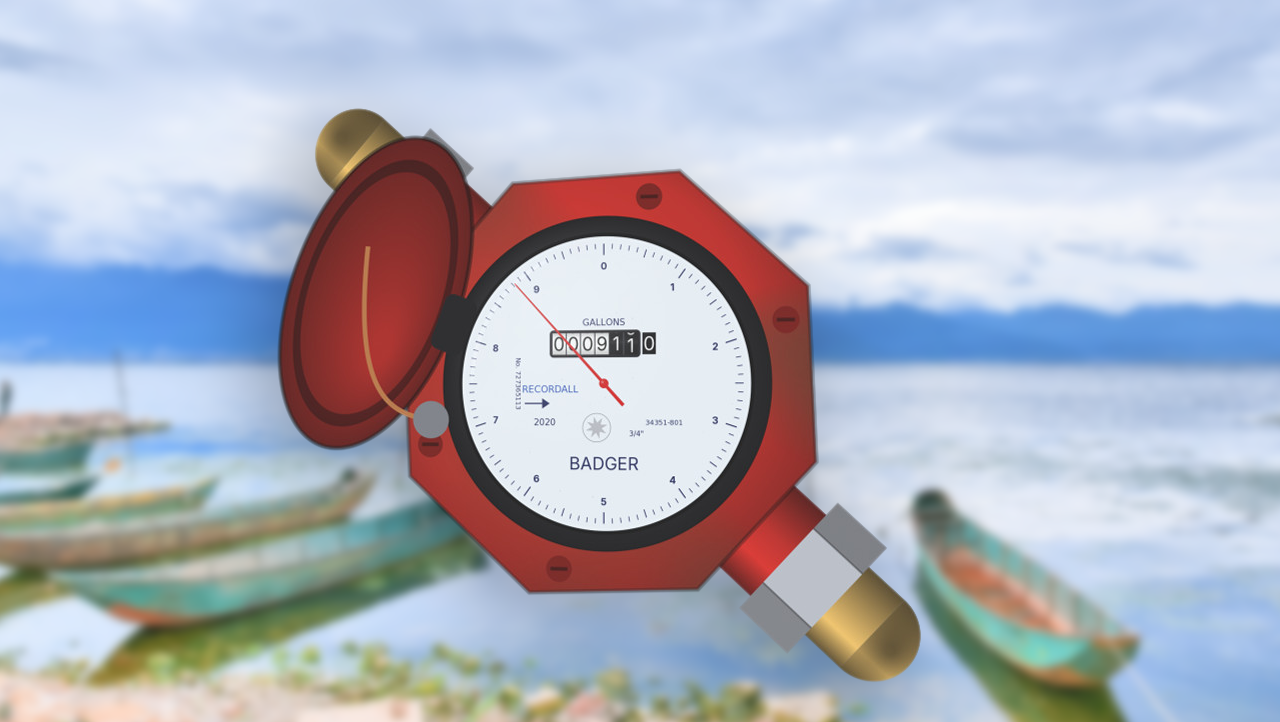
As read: **9108.8** gal
